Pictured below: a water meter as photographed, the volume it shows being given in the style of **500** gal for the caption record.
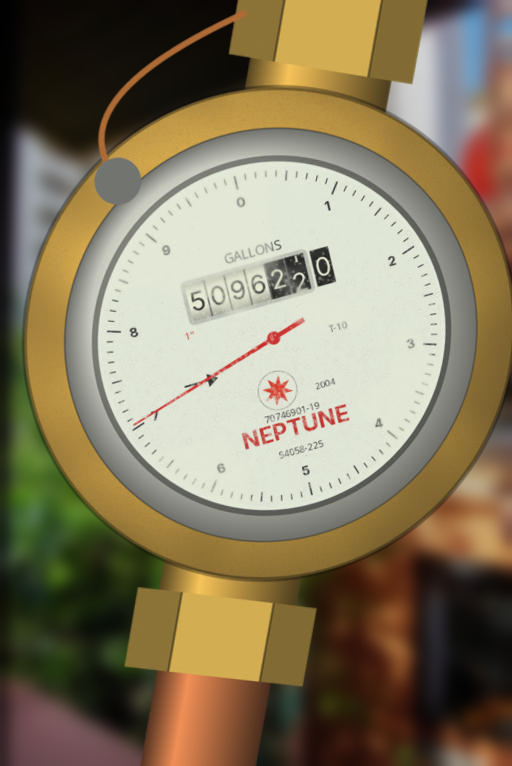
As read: **5096217.0** gal
